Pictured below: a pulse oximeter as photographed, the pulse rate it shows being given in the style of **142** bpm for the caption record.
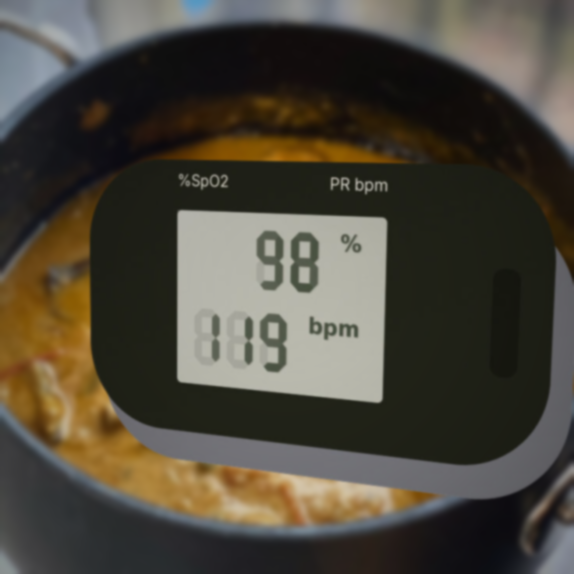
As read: **119** bpm
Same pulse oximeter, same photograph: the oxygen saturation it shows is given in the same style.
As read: **98** %
